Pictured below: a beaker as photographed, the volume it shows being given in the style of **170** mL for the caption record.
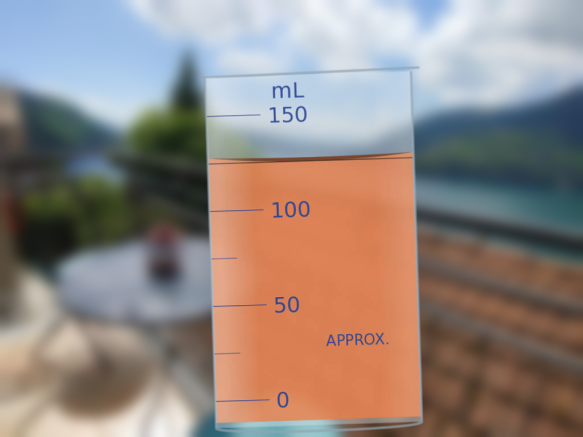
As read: **125** mL
